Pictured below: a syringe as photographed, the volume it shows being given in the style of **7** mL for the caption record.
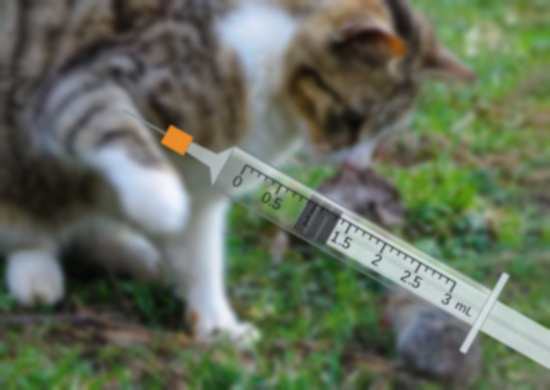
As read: **0.9** mL
